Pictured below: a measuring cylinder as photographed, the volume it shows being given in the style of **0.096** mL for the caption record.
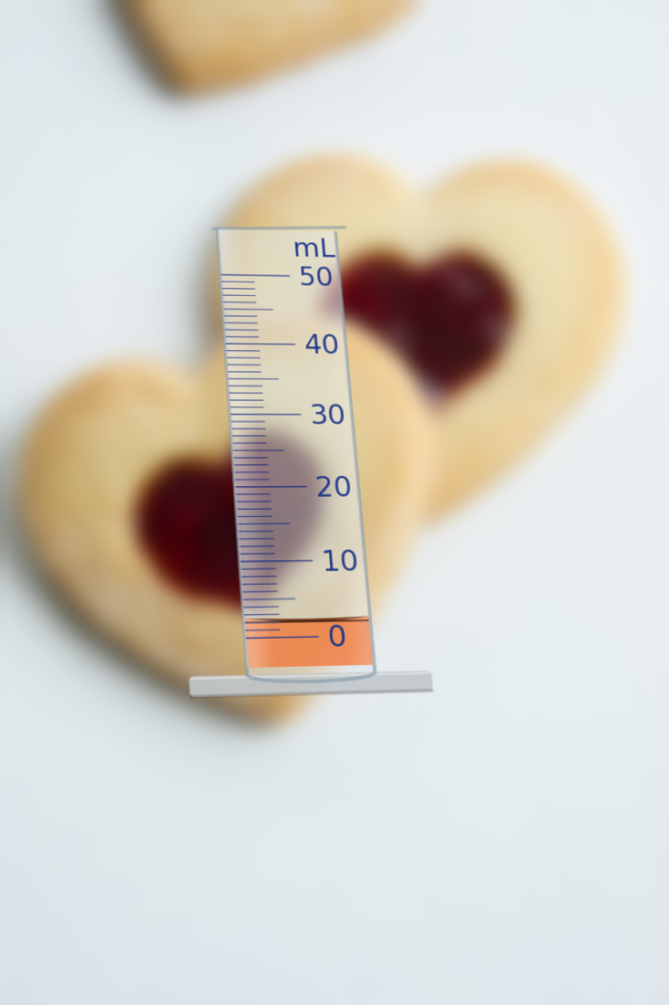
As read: **2** mL
